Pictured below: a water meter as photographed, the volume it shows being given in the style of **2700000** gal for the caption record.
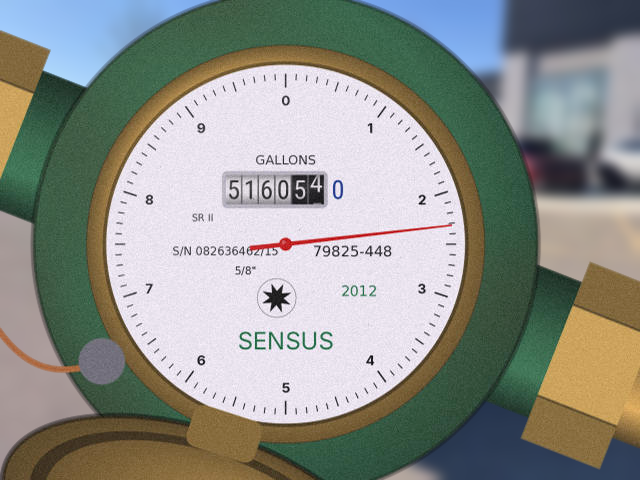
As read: **5160542.3** gal
